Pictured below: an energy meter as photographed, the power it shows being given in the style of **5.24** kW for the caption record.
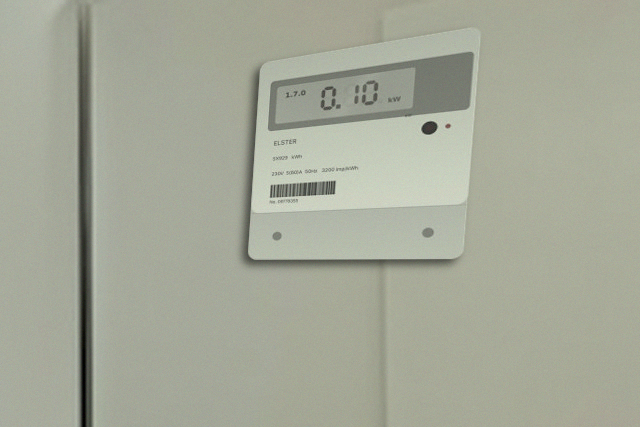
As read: **0.10** kW
